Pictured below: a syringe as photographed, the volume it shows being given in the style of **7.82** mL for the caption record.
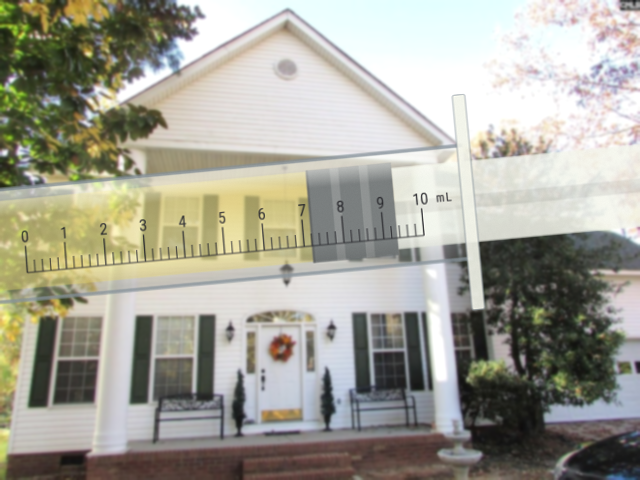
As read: **7.2** mL
